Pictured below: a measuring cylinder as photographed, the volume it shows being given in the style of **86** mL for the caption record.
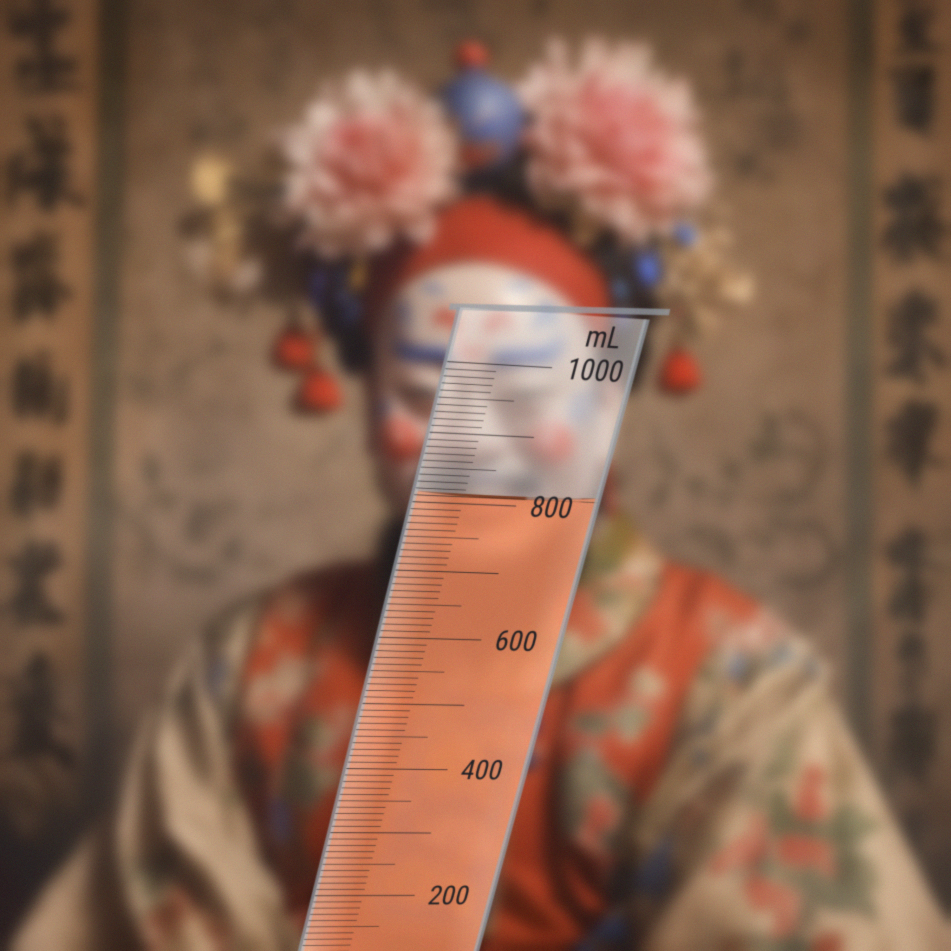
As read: **810** mL
